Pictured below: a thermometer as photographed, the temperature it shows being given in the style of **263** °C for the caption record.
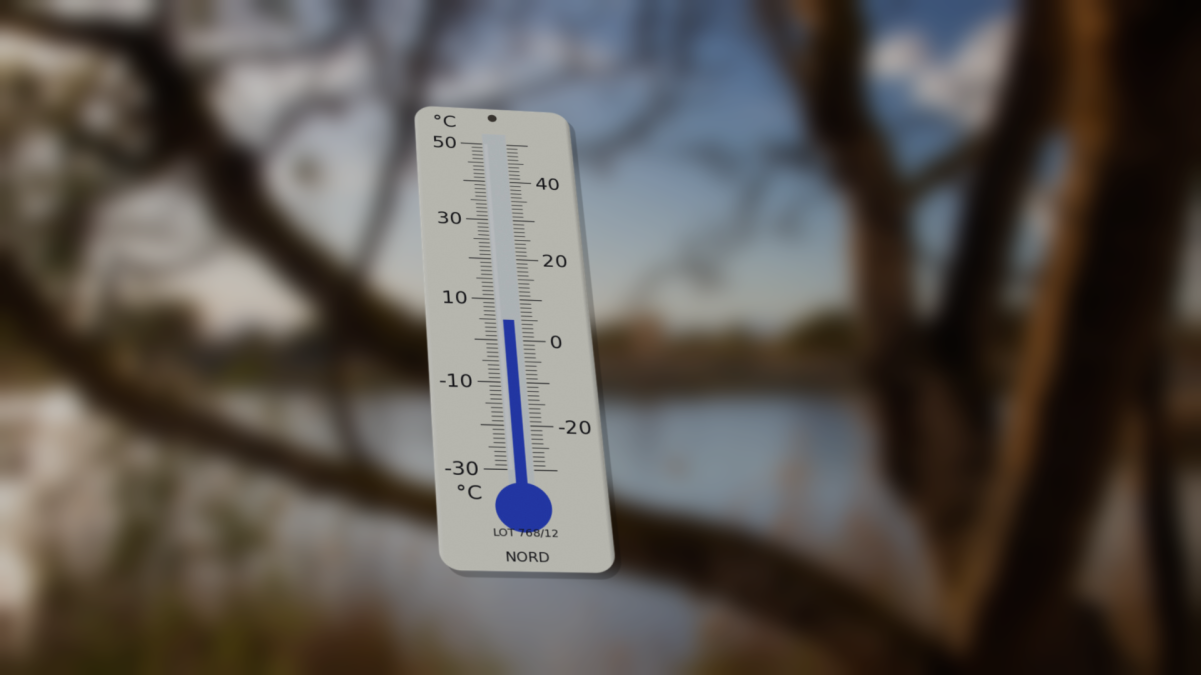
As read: **5** °C
